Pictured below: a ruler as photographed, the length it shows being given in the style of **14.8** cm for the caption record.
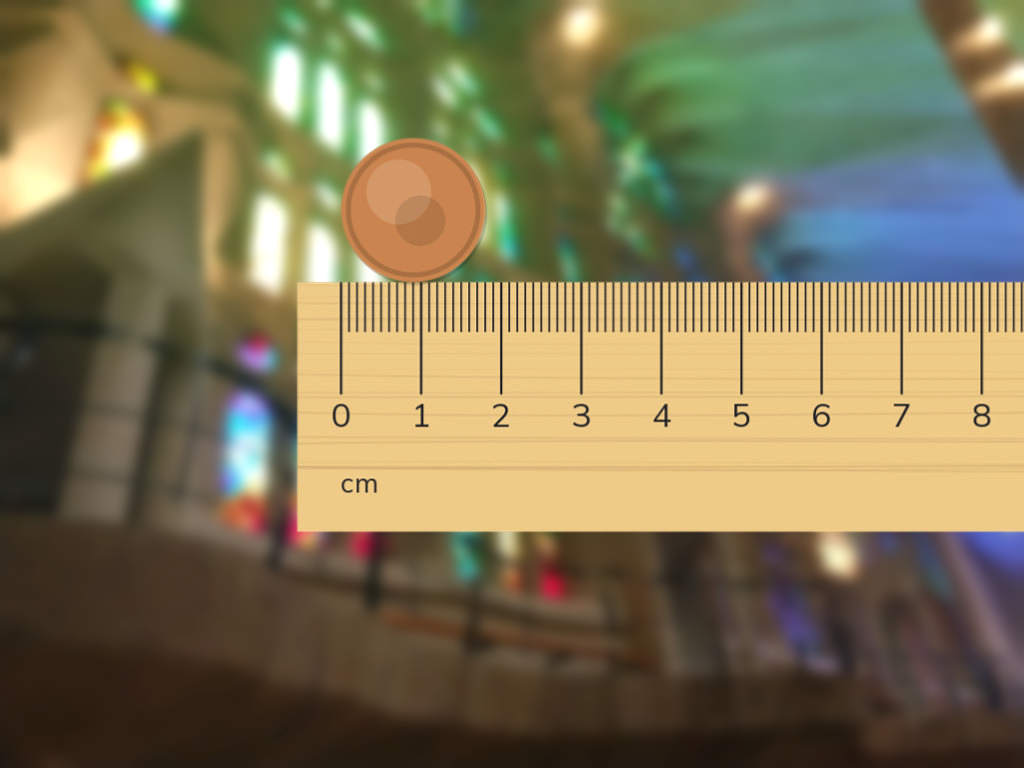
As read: **1.8** cm
